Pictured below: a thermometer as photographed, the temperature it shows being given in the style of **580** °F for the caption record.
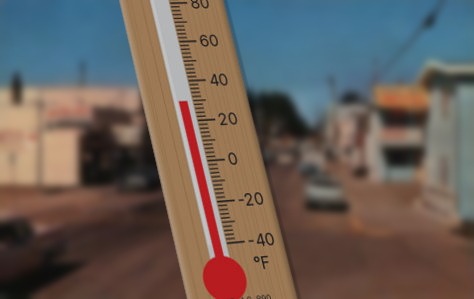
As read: **30** °F
